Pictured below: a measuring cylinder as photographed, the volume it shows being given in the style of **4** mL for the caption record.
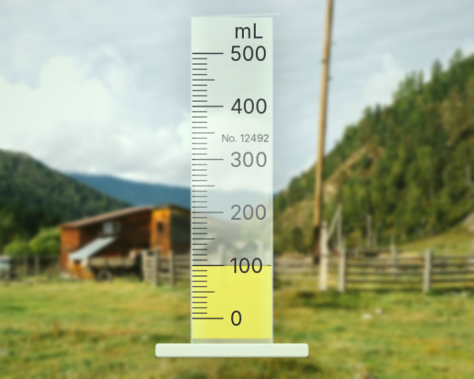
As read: **100** mL
